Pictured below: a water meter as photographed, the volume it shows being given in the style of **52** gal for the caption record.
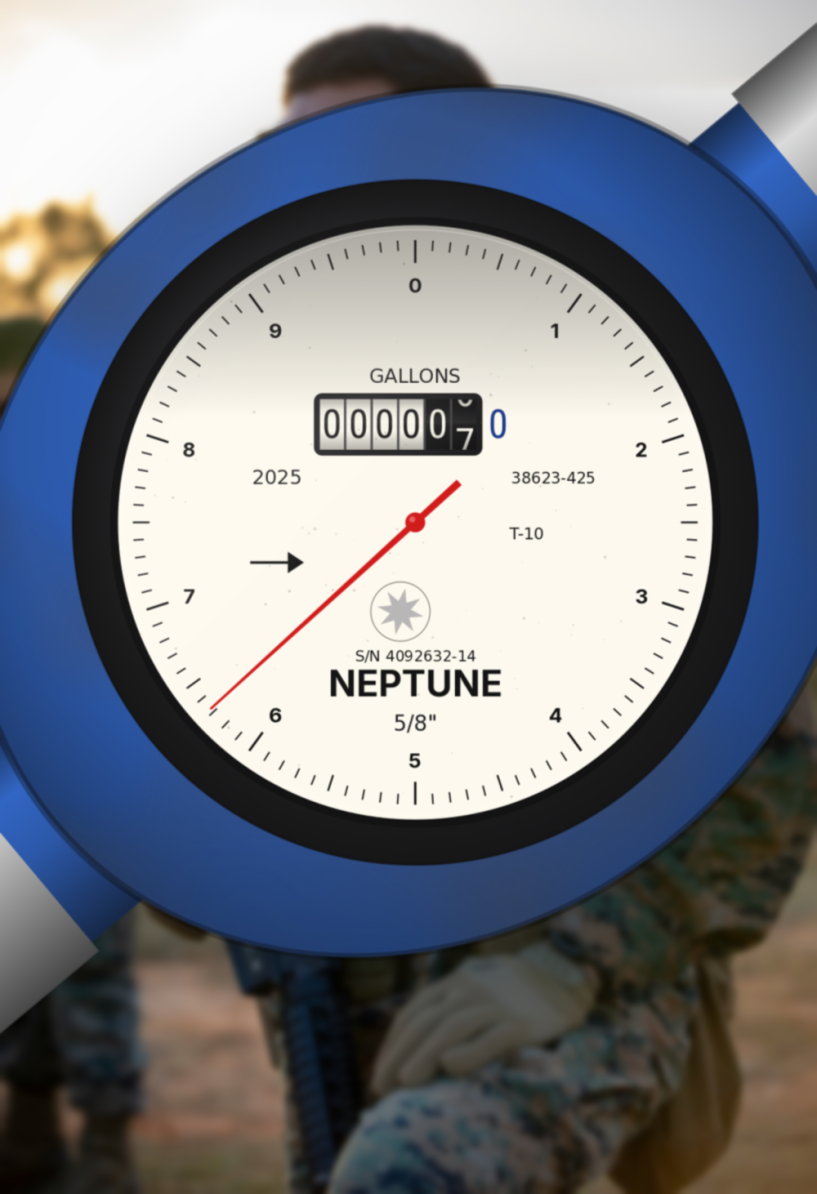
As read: **66.3** gal
